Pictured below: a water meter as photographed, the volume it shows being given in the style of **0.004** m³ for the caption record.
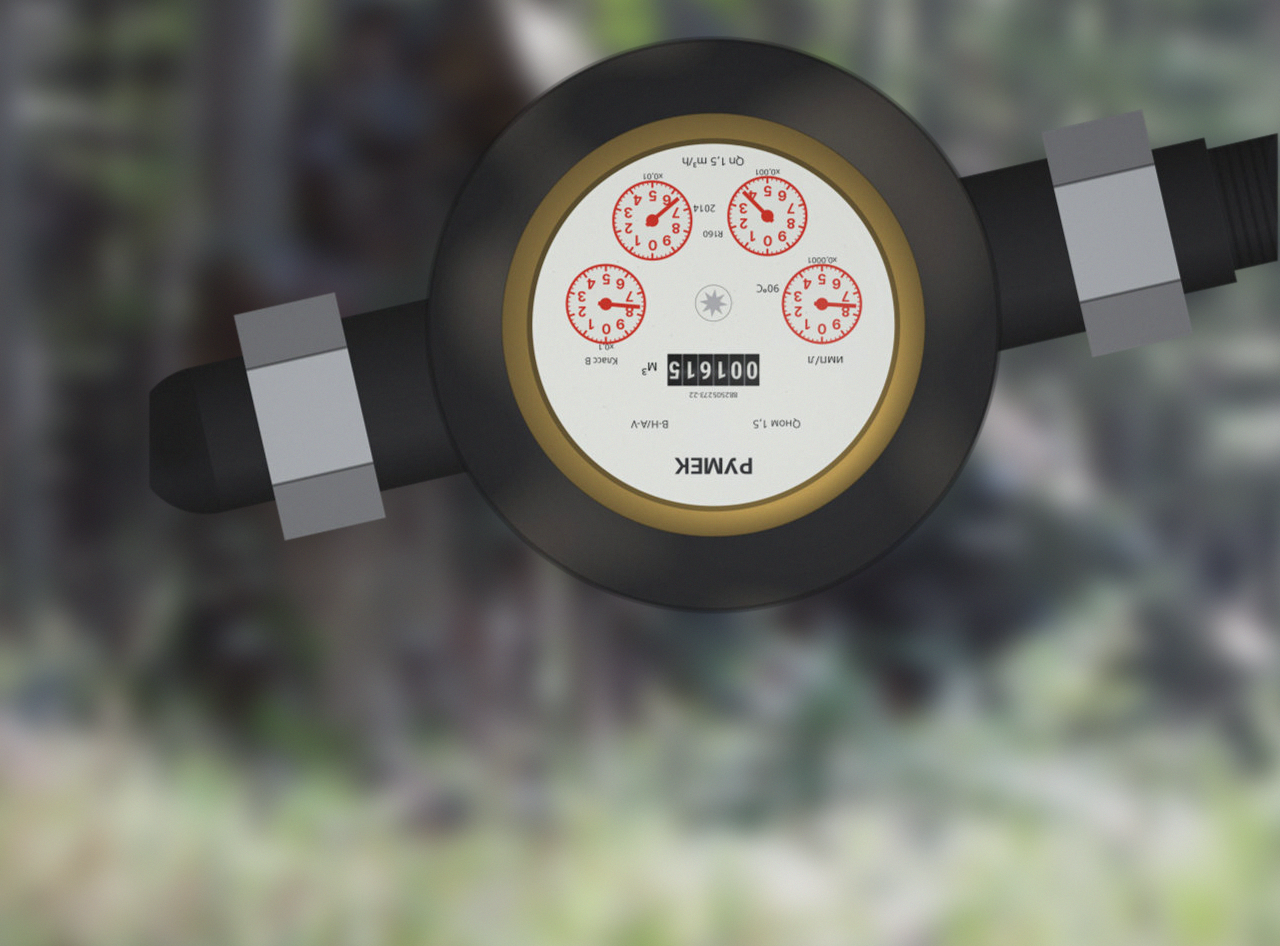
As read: **1615.7637** m³
